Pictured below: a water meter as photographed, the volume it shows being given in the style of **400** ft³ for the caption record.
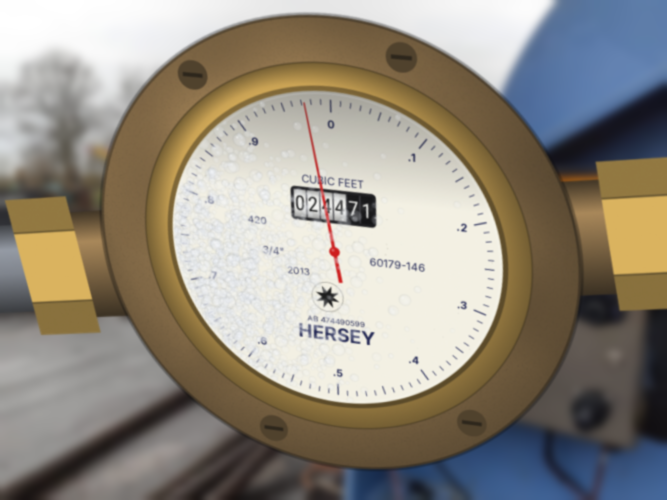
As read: **24470.97** ft³
